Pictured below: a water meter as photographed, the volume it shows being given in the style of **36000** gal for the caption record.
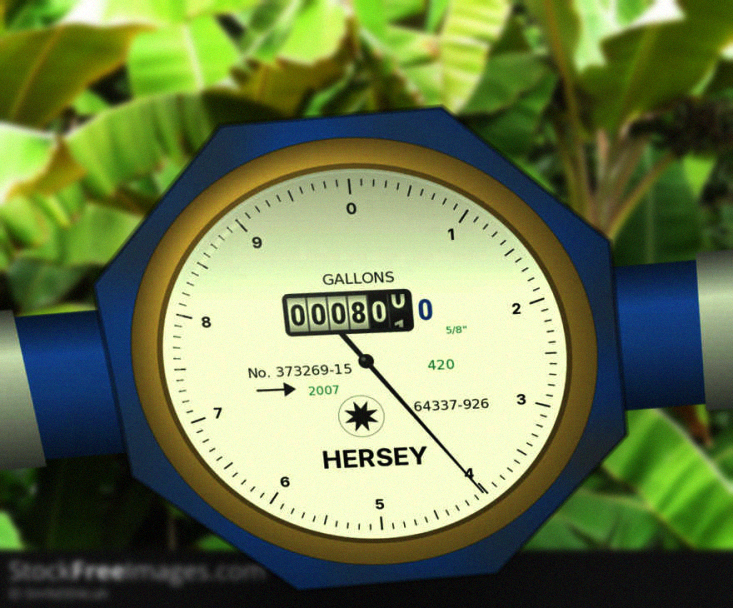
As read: **8004.0** gal
